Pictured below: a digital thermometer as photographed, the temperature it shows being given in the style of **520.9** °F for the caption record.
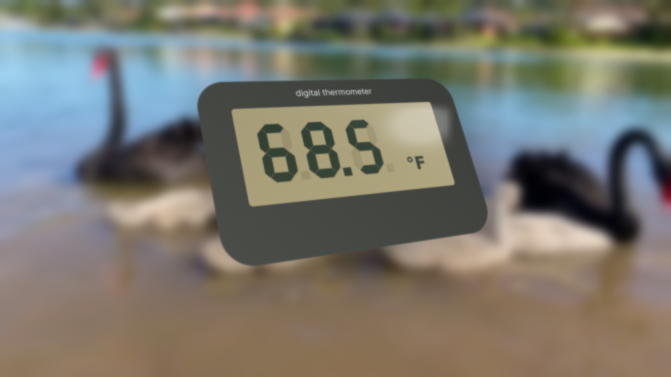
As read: **68.5** °F
